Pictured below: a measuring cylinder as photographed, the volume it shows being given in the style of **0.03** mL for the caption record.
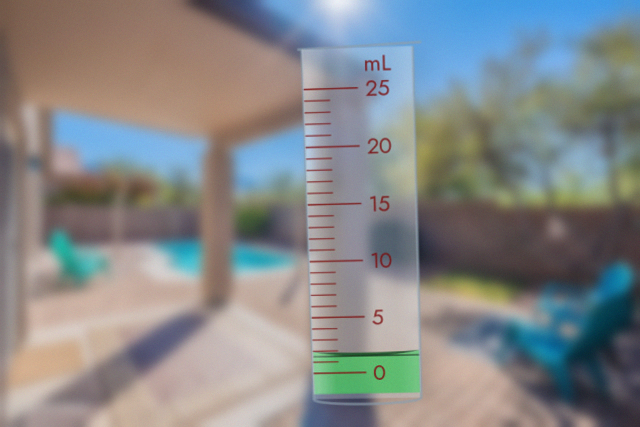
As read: **1.5** mL
